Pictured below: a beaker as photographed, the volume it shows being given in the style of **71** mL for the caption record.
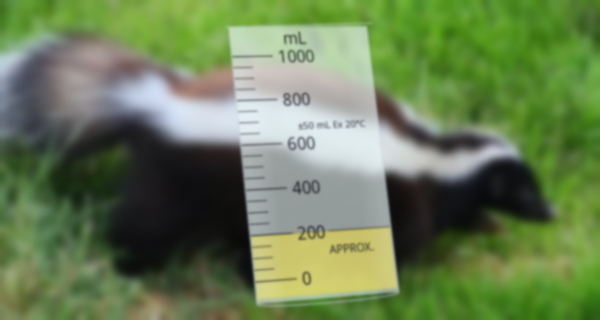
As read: **200** mL
